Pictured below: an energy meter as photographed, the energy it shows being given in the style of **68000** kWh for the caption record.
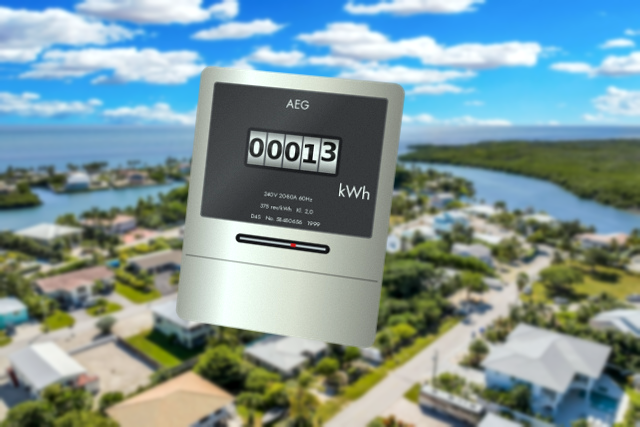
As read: **13** kWh
